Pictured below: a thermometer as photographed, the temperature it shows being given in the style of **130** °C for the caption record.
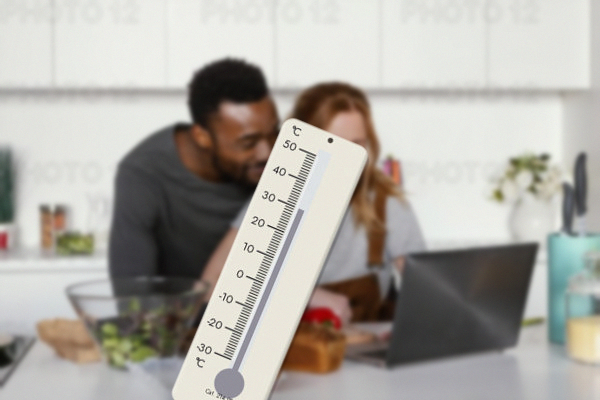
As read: **30** °C
